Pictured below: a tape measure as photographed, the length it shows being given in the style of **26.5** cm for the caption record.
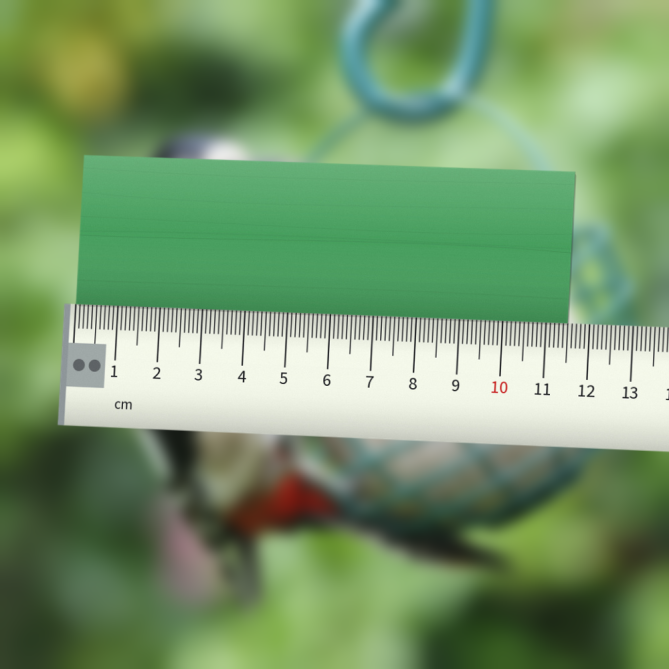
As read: **11.5** cm
